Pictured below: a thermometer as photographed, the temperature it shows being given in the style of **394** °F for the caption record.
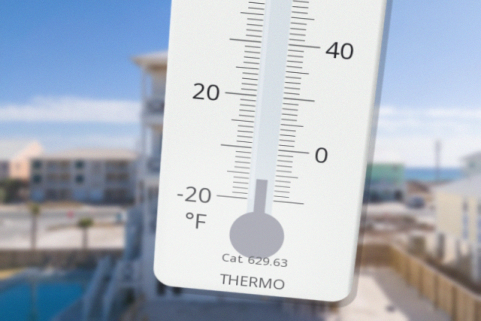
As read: **-12** °F
